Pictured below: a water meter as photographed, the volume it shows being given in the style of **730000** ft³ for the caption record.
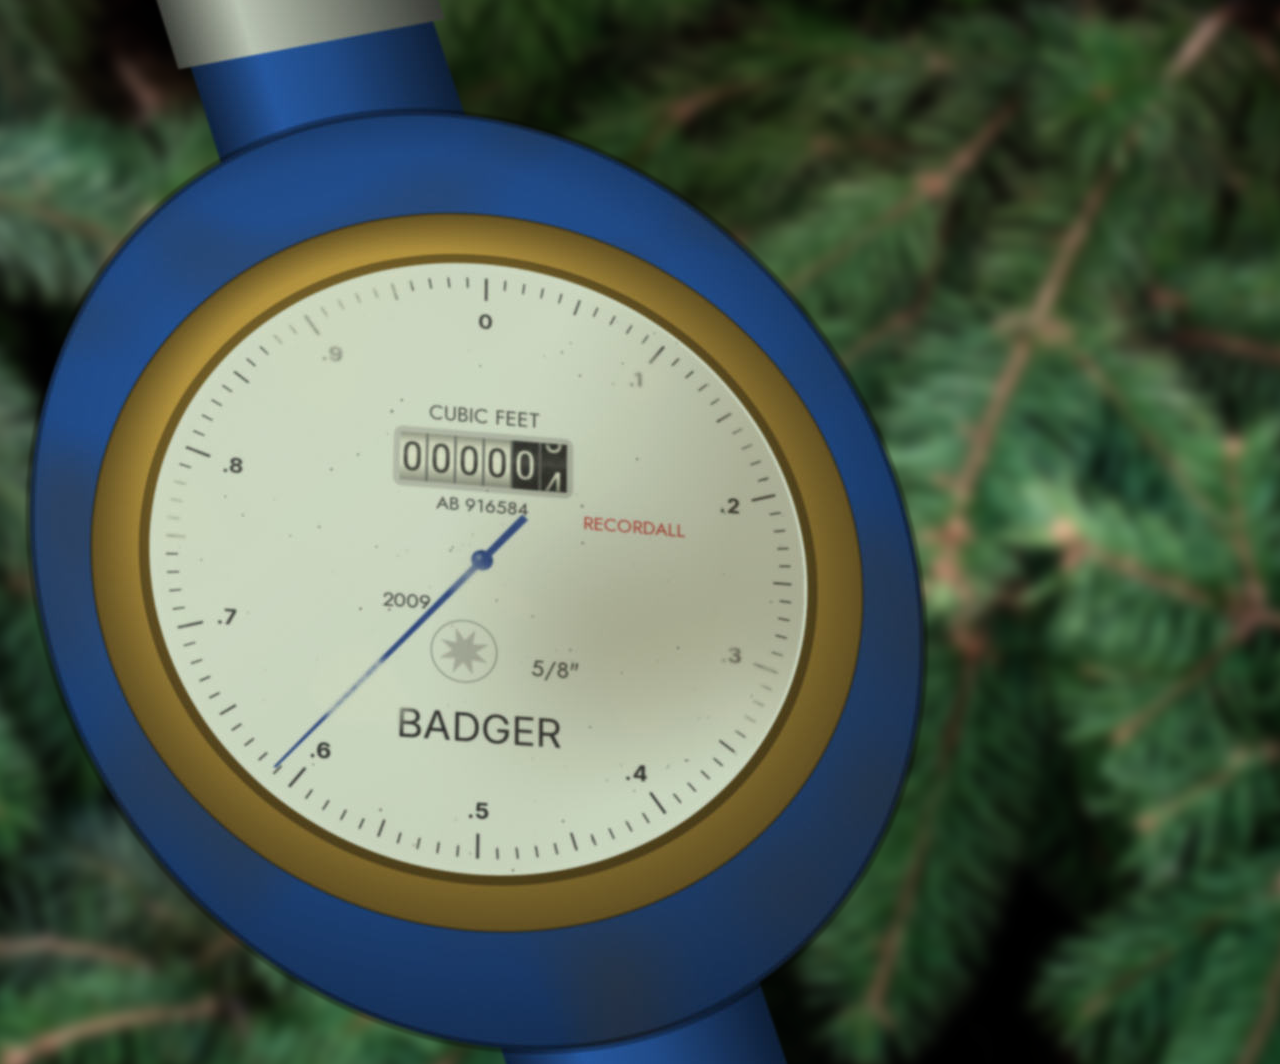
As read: **3.61** ft³
